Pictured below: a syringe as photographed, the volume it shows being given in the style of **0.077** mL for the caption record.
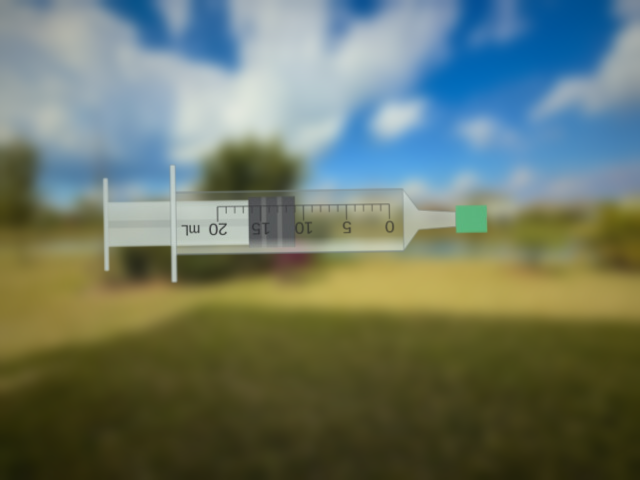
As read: **11** mL
